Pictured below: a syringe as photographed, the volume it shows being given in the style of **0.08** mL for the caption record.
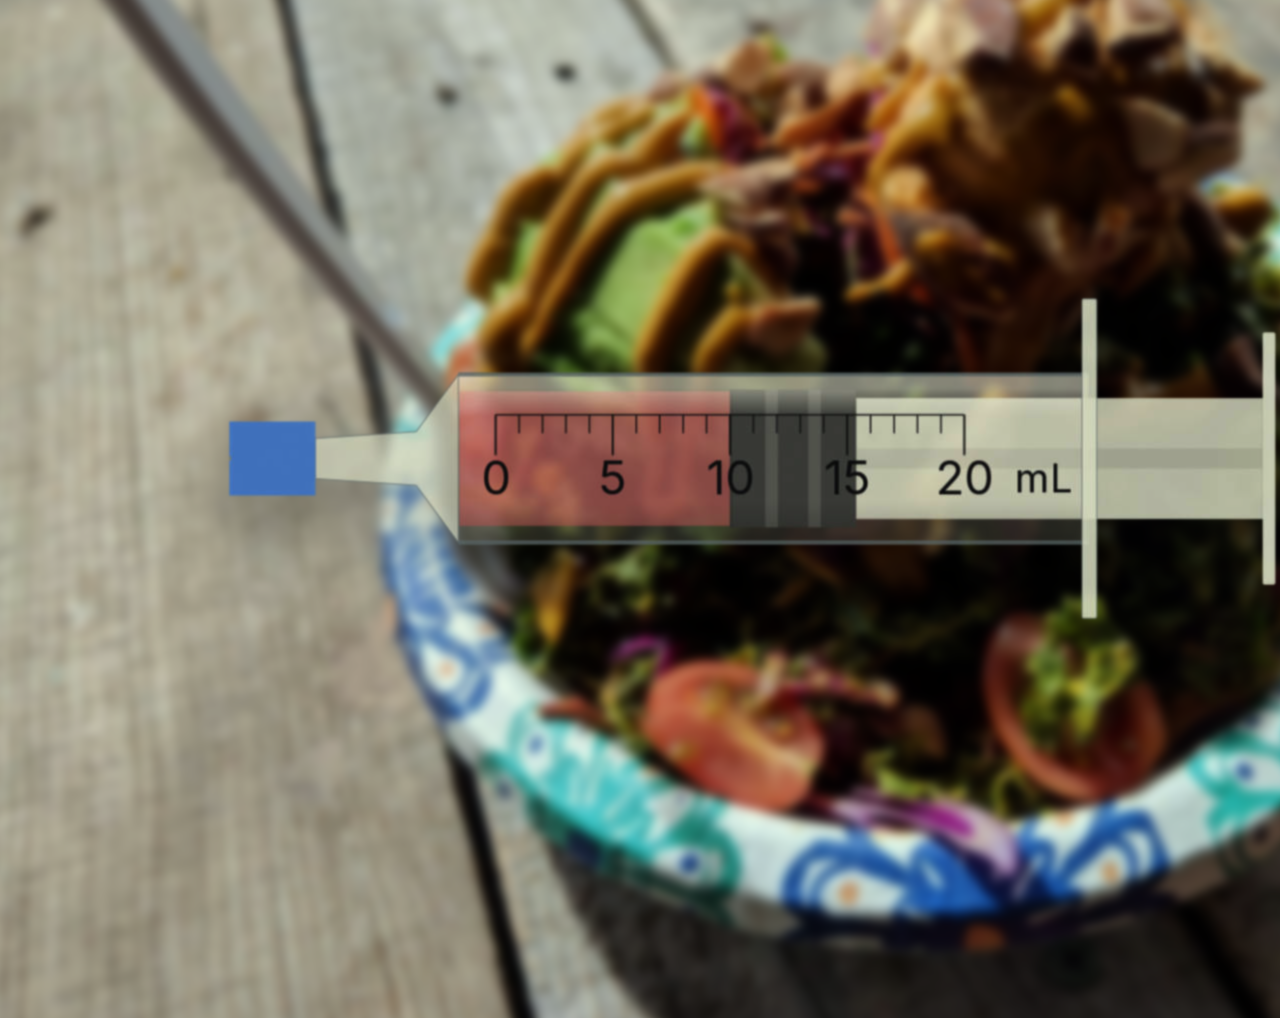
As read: **10** mL
